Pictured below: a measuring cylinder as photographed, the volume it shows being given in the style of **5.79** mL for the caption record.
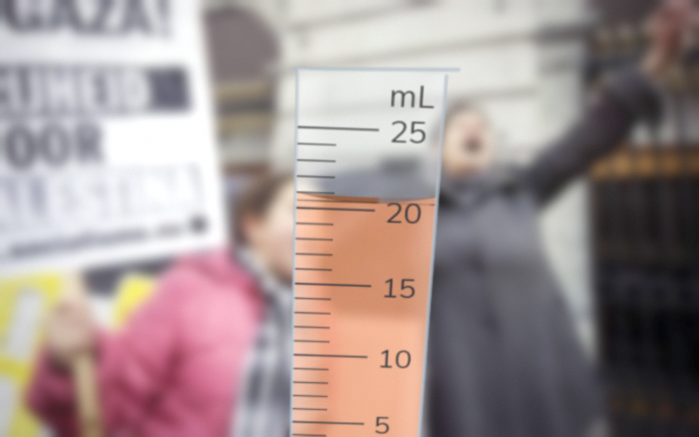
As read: **20.5** mL
